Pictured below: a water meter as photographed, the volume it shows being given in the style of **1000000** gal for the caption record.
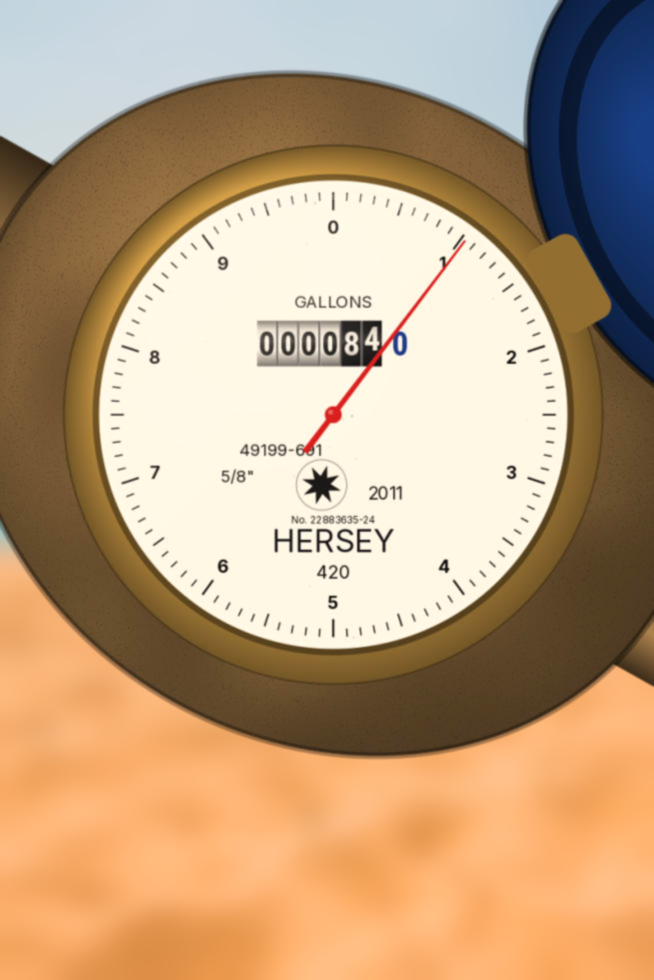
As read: **841.0** gal
